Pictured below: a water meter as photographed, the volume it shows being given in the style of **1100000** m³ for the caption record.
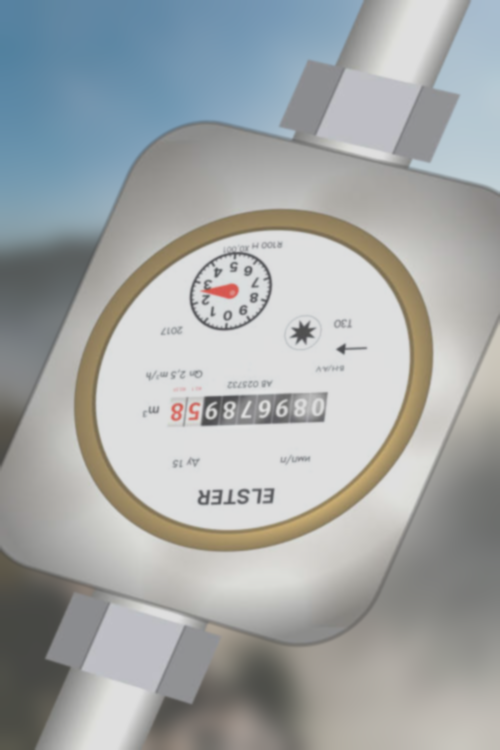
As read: **896789.582** m³
